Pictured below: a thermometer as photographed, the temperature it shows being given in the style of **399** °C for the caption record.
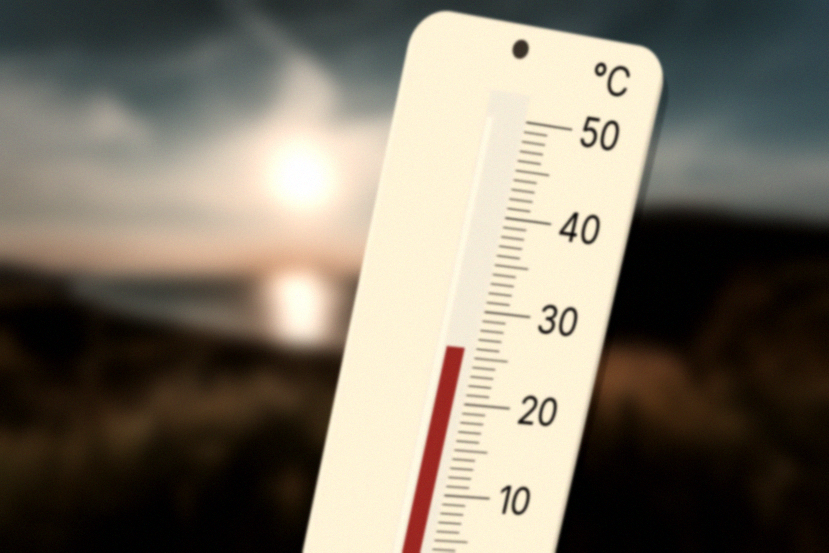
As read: **26** °C
